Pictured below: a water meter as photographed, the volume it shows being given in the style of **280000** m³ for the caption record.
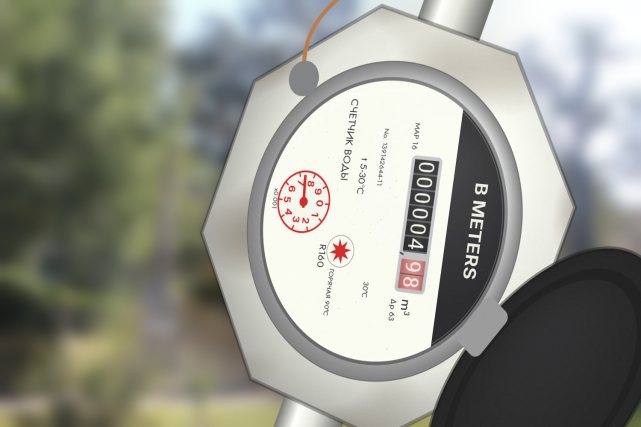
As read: **4.987** m³
